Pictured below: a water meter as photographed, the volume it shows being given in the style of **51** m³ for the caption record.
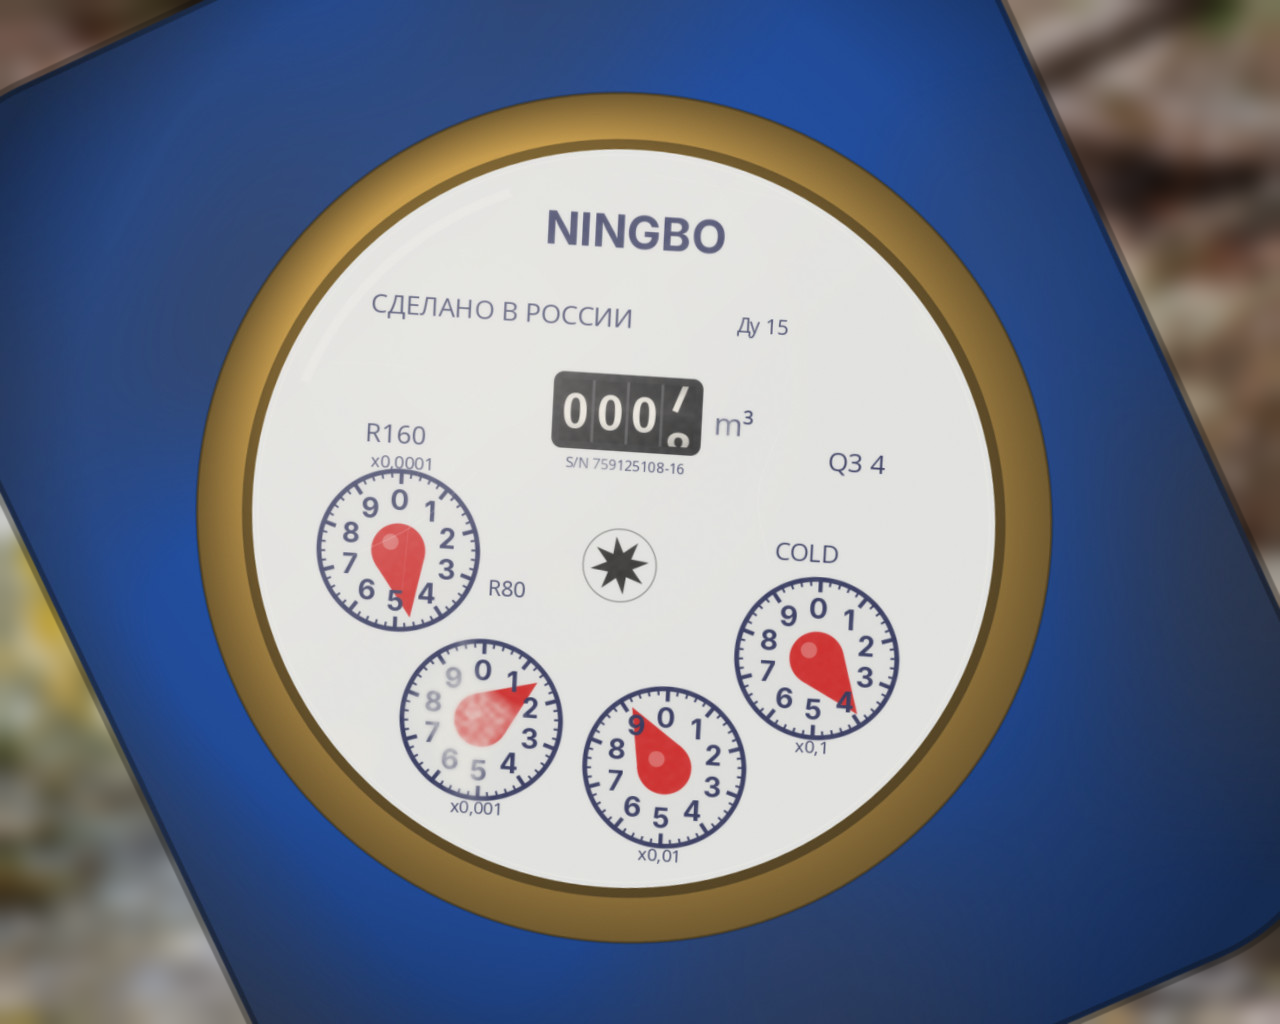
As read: **7.3914** m³
